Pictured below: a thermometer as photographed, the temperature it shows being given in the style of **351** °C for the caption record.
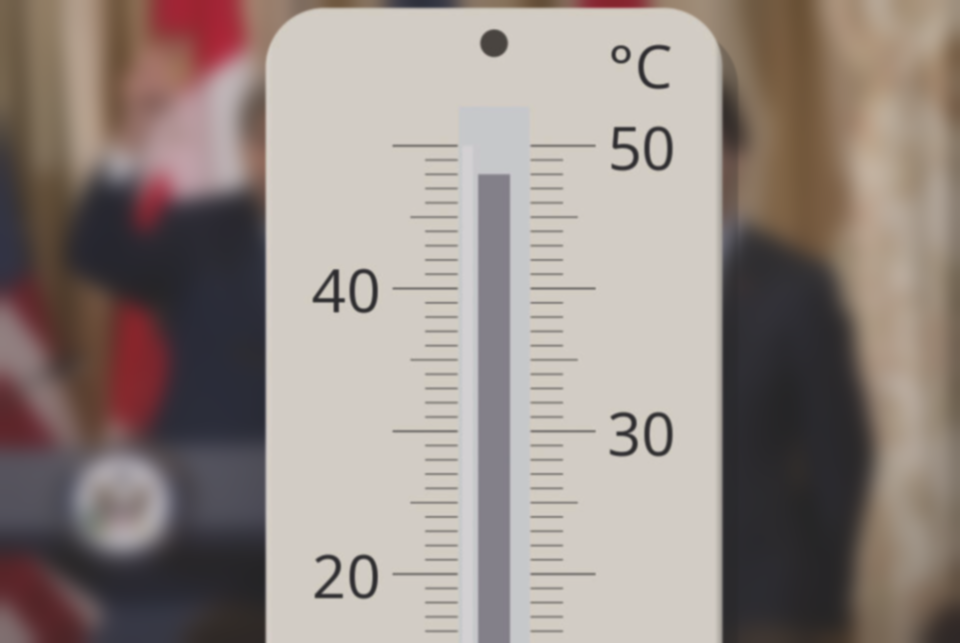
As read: **48** °C
